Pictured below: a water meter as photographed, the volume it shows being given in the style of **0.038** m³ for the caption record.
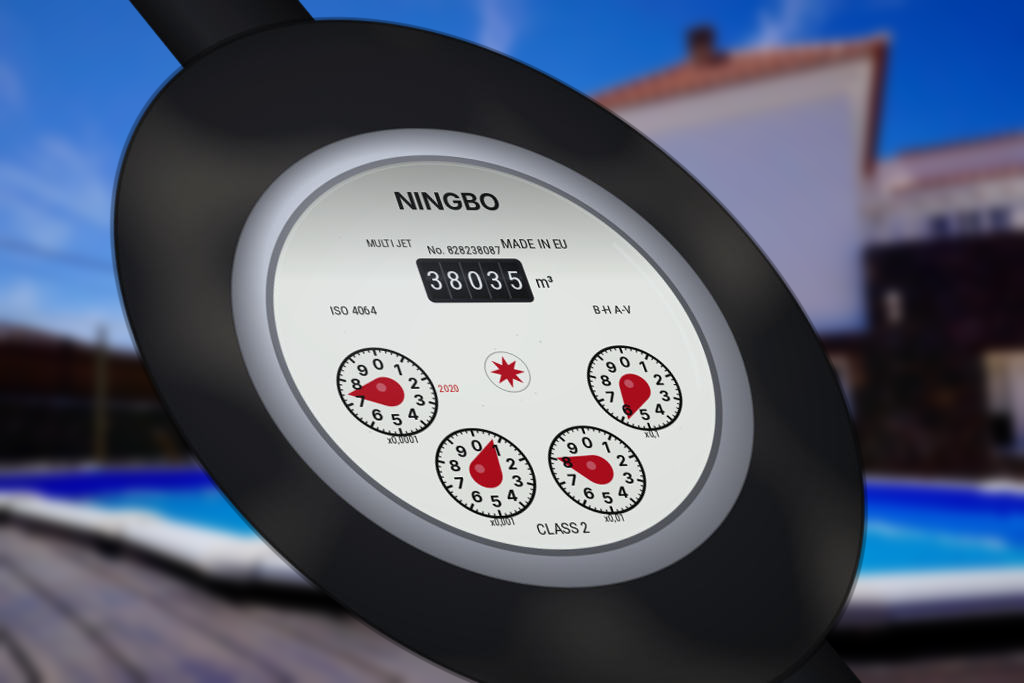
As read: **38035.5807** m³
